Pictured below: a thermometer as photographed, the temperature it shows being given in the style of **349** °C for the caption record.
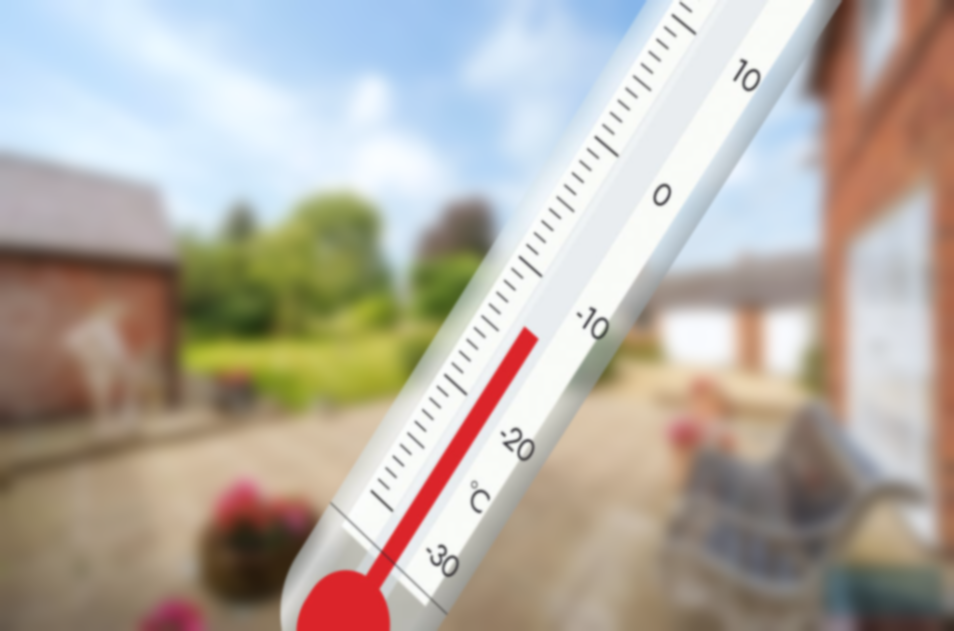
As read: **-13.5** °C
